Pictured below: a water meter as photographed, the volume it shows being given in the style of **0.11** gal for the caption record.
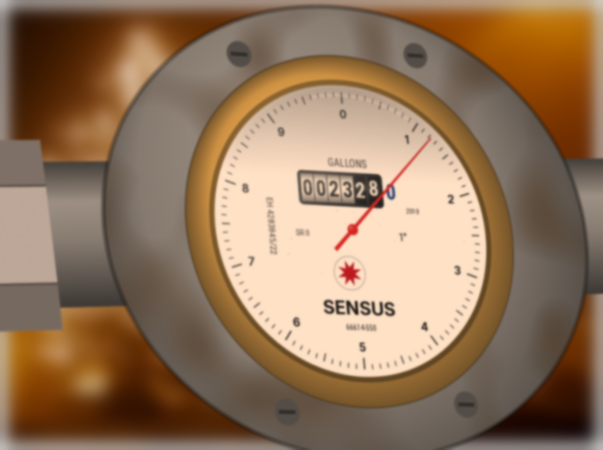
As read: **23281.2** gal
